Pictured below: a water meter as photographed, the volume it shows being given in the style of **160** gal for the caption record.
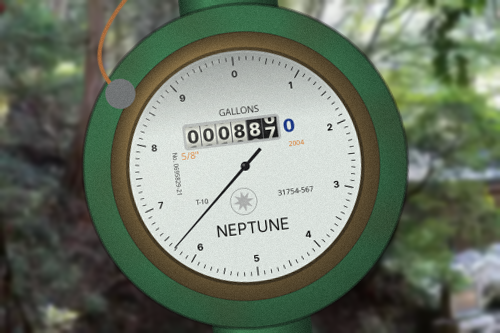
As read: **8866.3** gal
